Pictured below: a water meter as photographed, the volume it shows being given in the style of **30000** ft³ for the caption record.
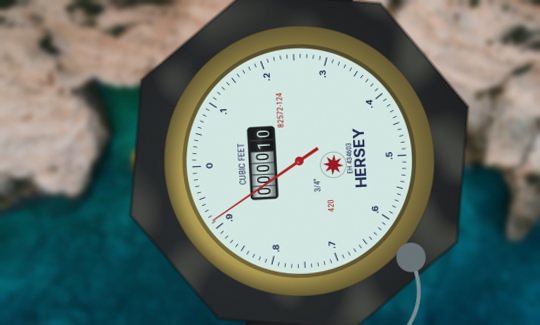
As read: **9.91** ft³
